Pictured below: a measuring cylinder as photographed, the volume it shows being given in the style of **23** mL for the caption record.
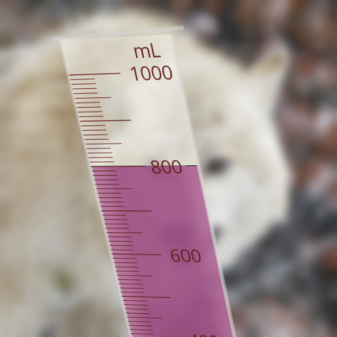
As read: **800** mL
